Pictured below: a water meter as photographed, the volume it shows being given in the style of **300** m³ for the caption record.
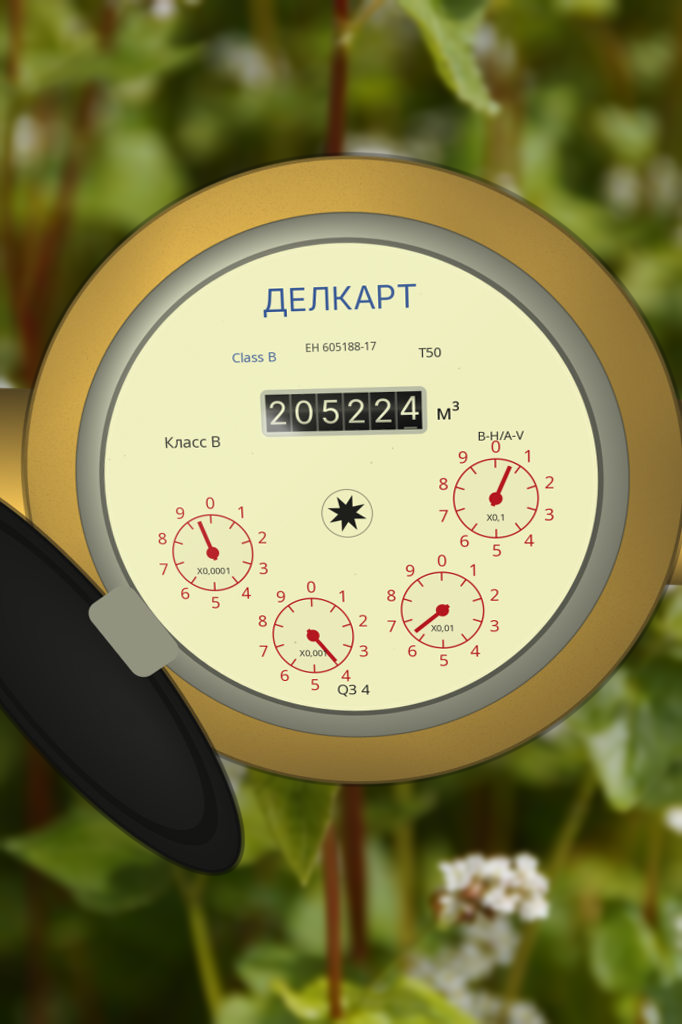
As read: **205224.0639** m³
